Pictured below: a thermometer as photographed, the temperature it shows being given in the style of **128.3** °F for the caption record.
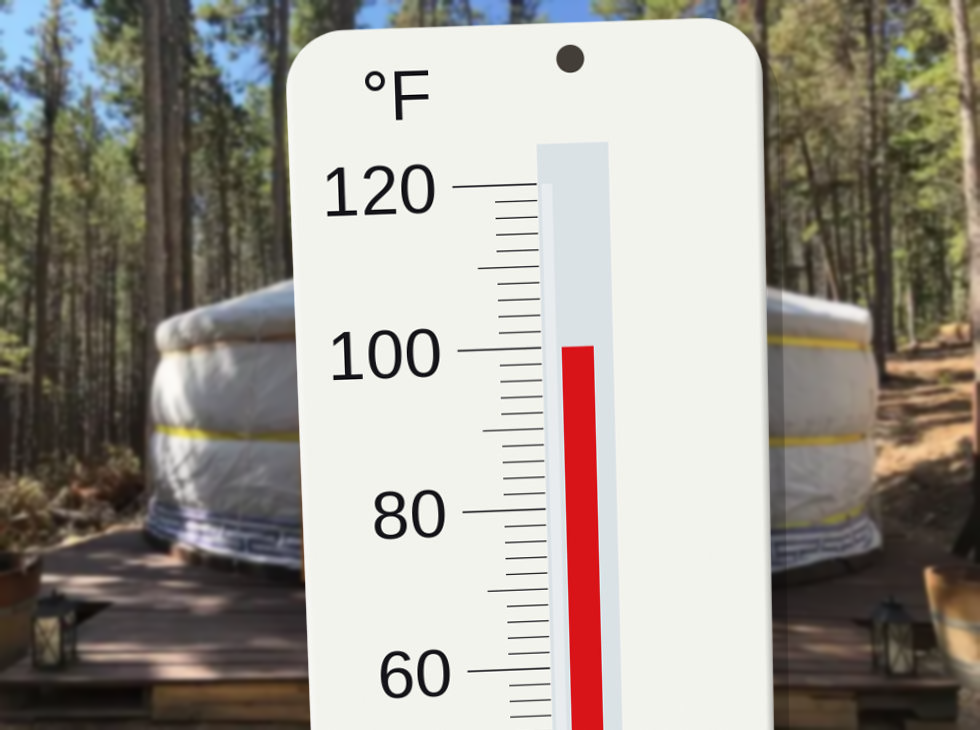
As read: **100** °F
